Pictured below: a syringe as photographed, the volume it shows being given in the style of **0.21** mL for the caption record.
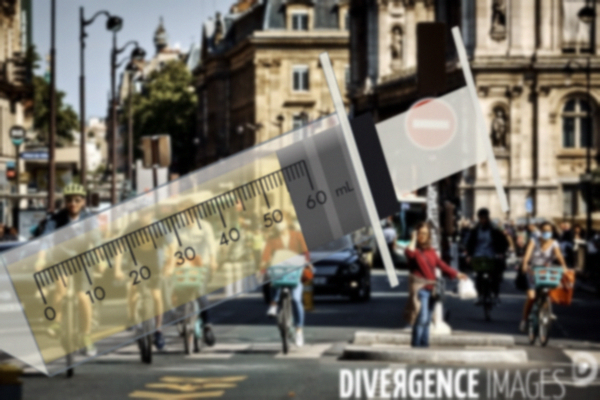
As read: **55** mL
